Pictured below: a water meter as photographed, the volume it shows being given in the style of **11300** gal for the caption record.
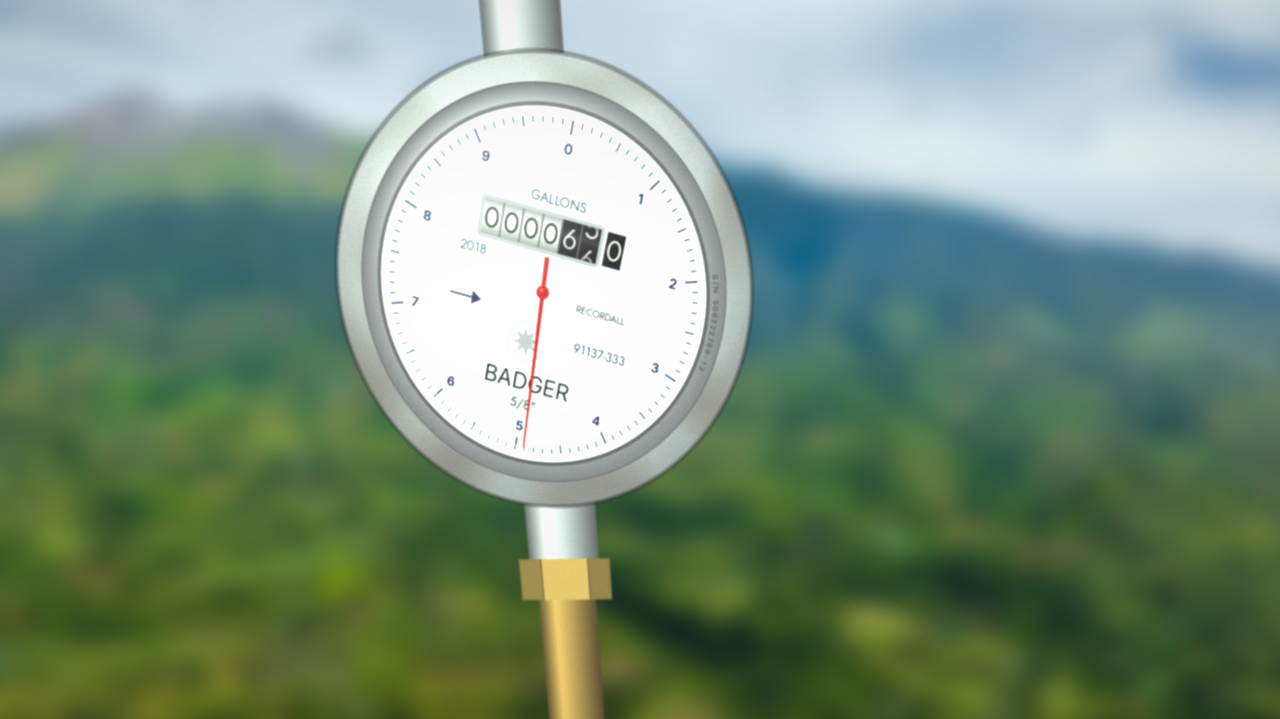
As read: **654.9** gal
